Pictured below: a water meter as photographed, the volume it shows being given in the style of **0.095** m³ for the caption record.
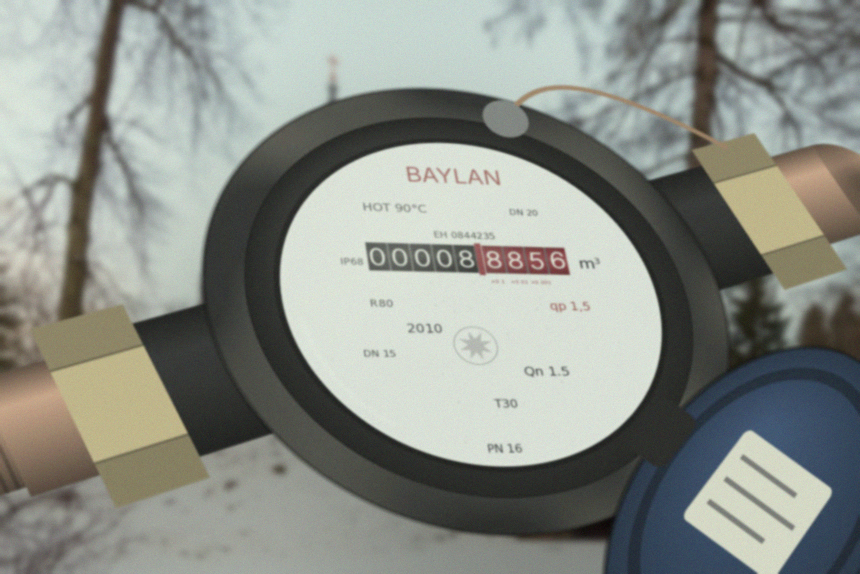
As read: **8.8856** m³
